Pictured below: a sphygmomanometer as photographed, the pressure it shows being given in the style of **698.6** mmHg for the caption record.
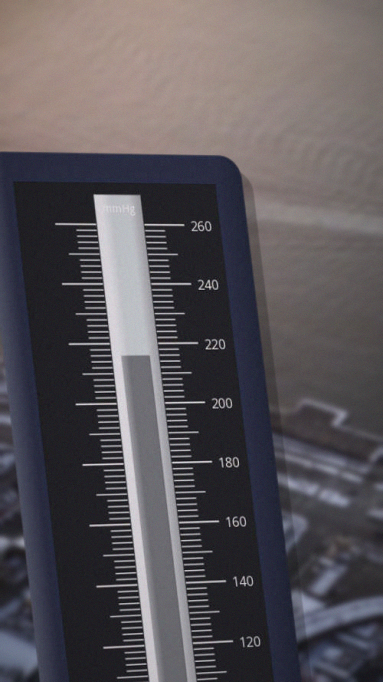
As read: **216** mmHg
